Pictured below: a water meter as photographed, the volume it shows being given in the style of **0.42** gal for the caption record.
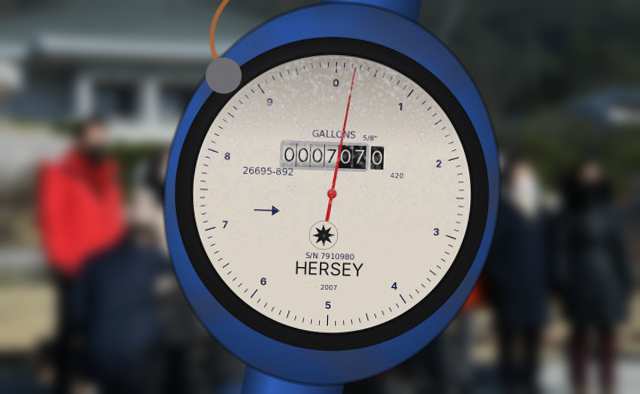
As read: **7070.2** gal
